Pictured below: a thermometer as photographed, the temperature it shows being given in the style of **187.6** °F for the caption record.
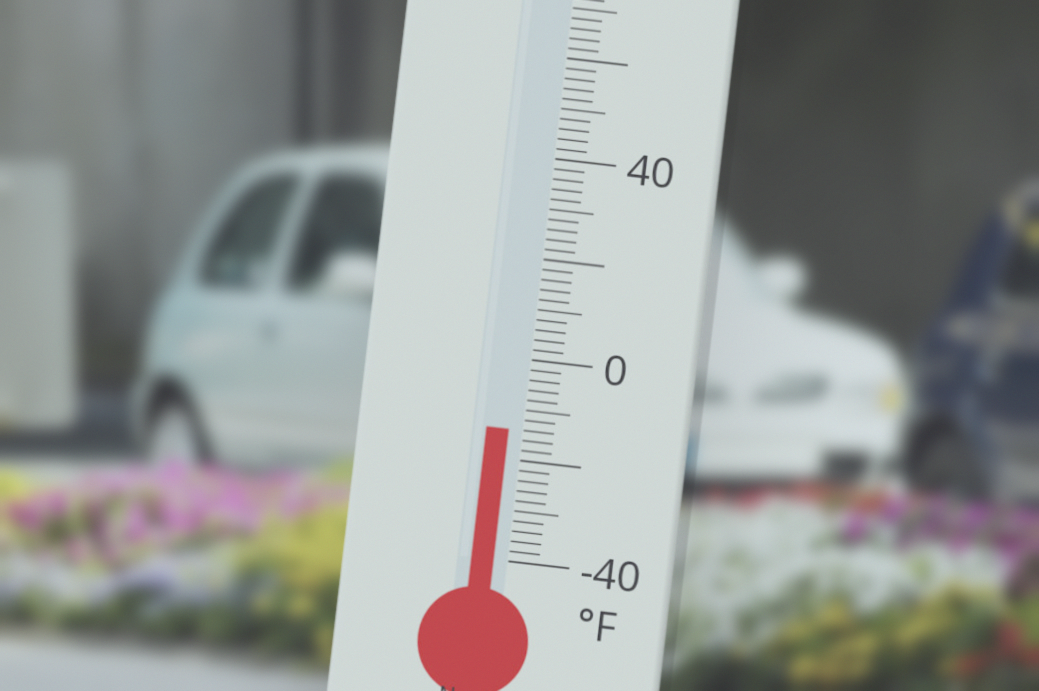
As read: **-14** °F
